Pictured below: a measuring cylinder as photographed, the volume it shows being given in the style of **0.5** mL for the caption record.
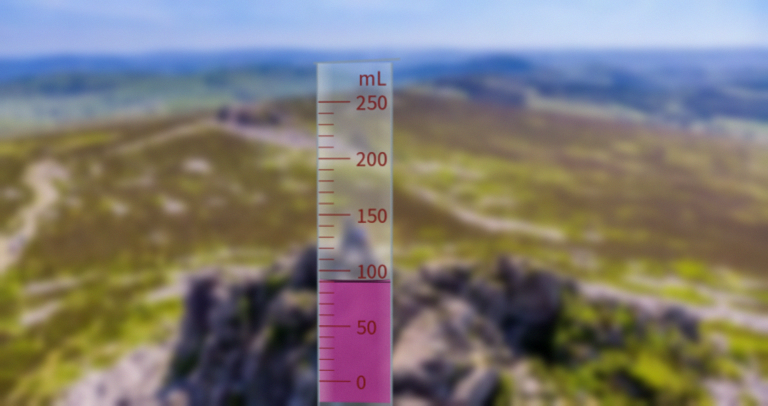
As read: **90** mL
